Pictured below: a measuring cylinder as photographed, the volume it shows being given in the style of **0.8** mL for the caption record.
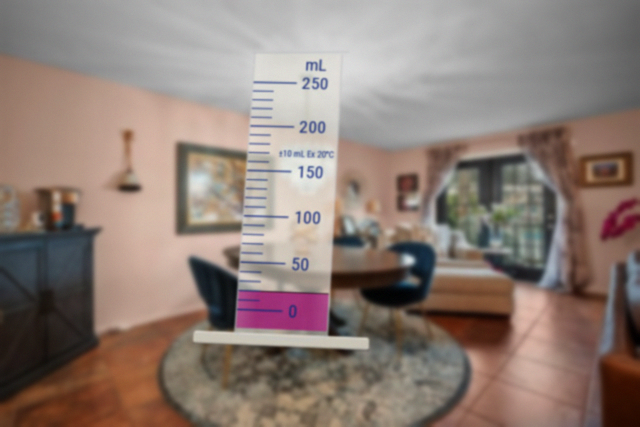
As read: **20** mL
